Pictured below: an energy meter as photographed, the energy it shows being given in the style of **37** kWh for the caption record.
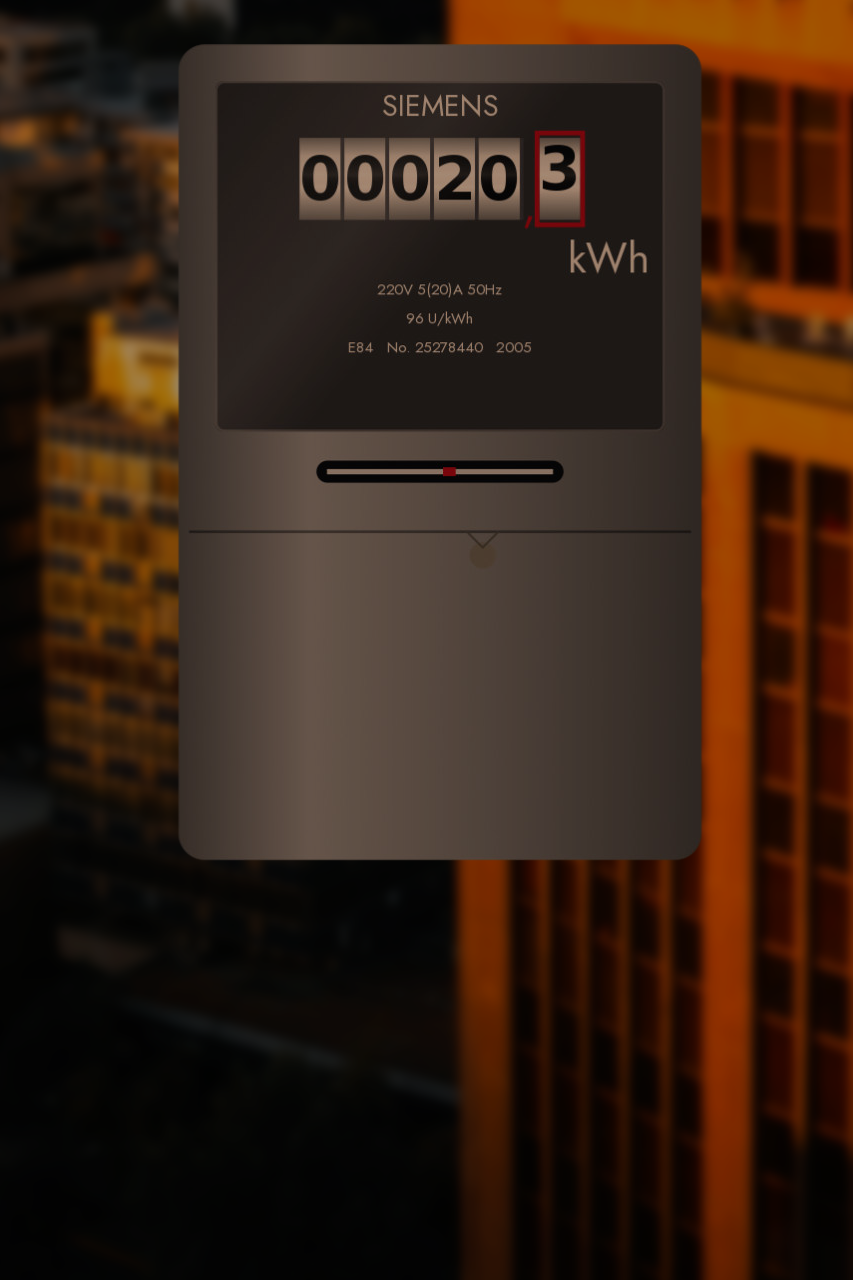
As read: **20.3** kWh
